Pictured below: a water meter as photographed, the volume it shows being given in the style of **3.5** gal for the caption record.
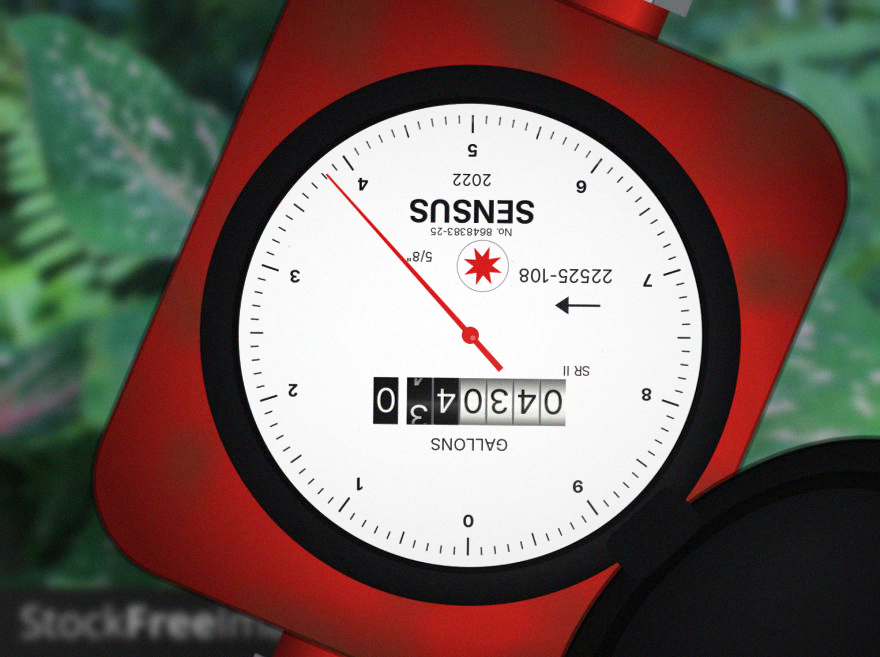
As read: **430433.8** gal
